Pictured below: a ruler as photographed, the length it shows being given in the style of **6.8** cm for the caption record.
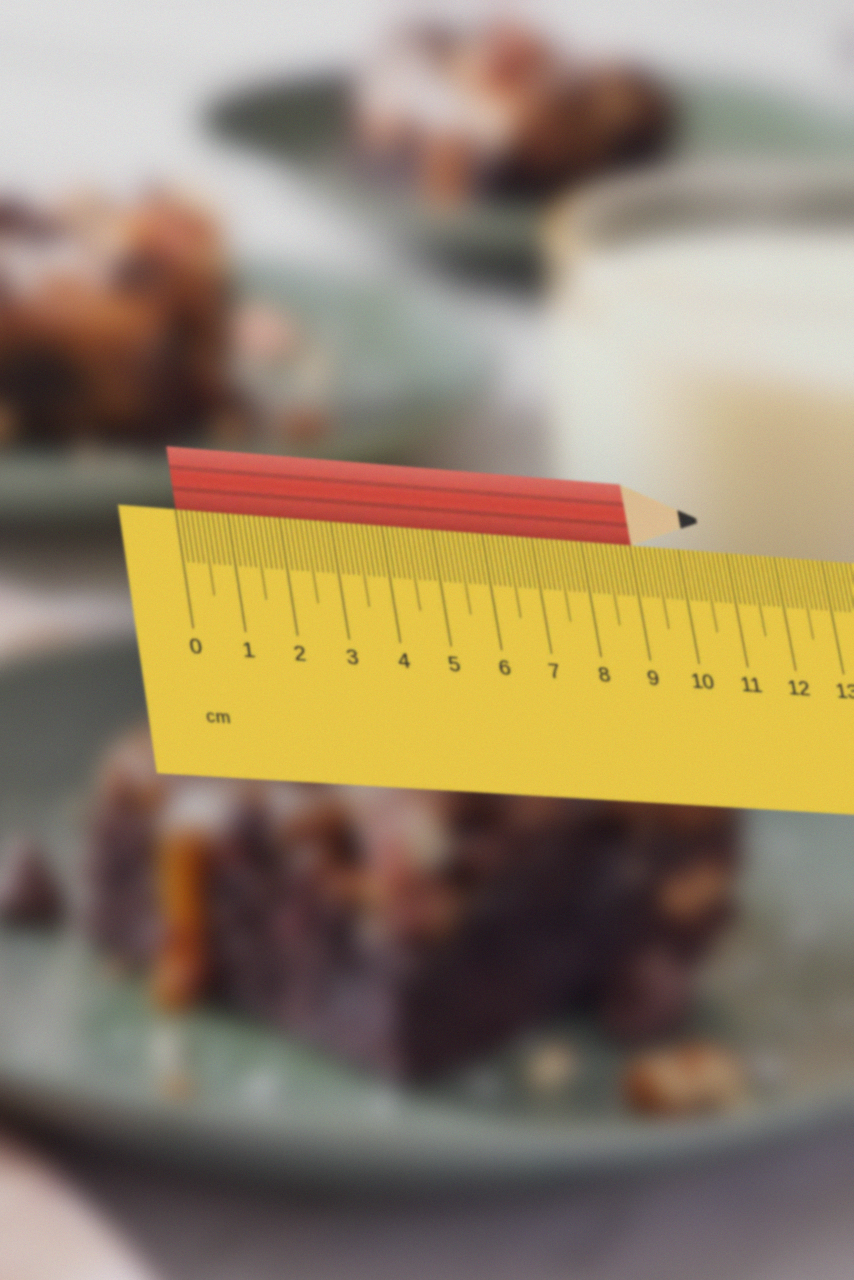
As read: **10.5** cm
